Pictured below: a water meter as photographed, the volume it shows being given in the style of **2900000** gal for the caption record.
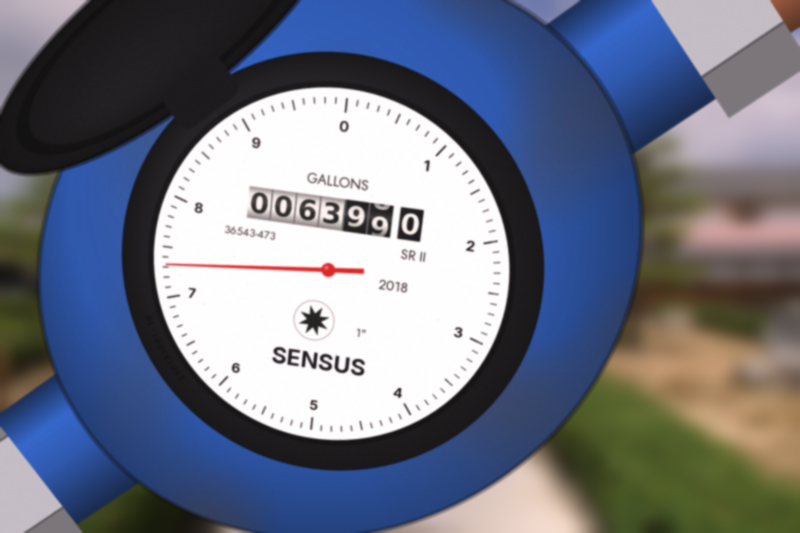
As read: **63987.3** gal
